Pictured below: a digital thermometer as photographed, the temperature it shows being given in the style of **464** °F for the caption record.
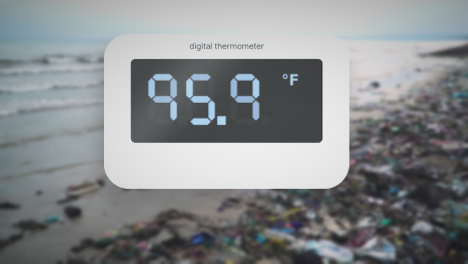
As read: **95.9** °F
